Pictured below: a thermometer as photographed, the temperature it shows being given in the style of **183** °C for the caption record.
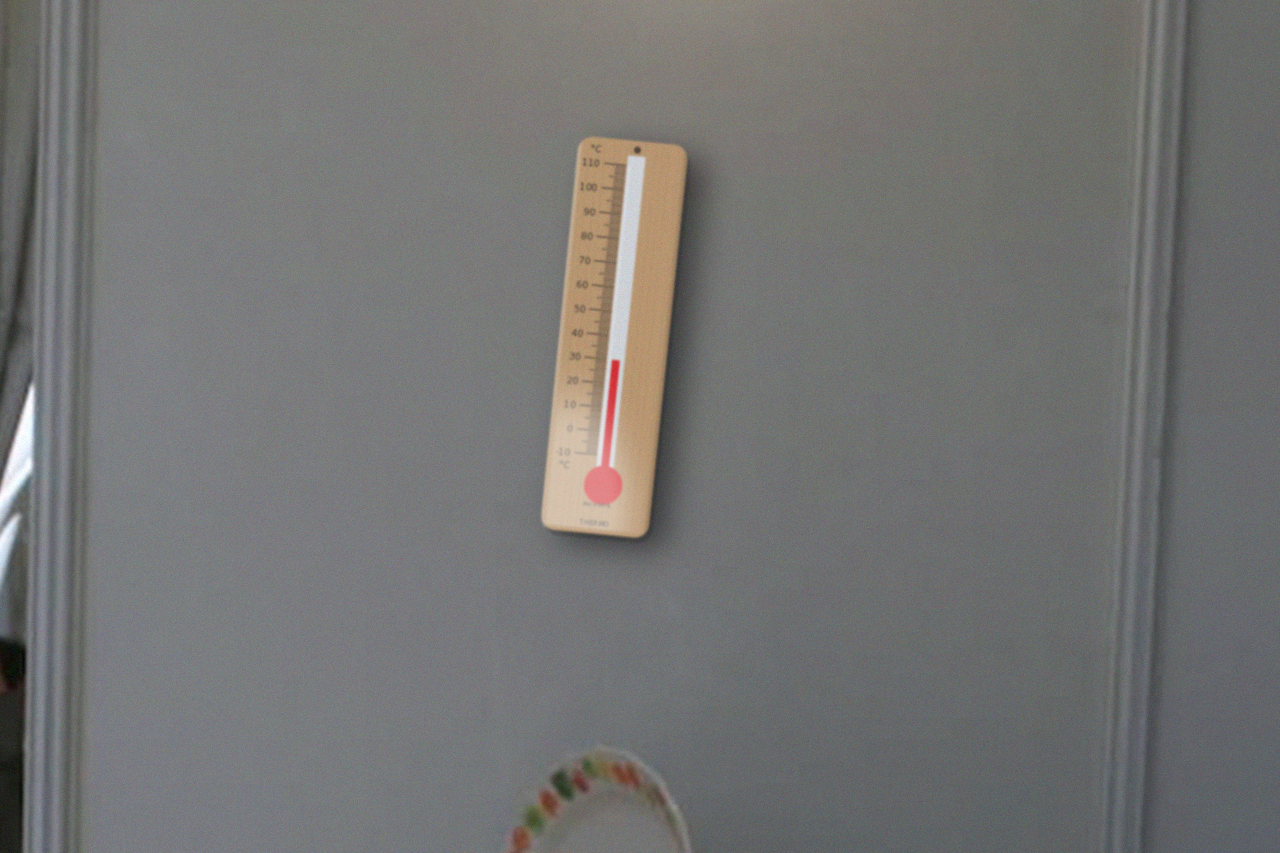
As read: **30** °C
